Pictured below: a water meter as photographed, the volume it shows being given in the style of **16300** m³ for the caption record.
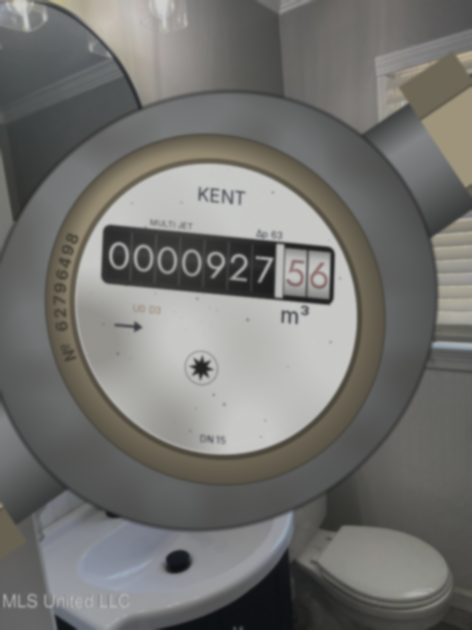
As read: **927.56** m³
